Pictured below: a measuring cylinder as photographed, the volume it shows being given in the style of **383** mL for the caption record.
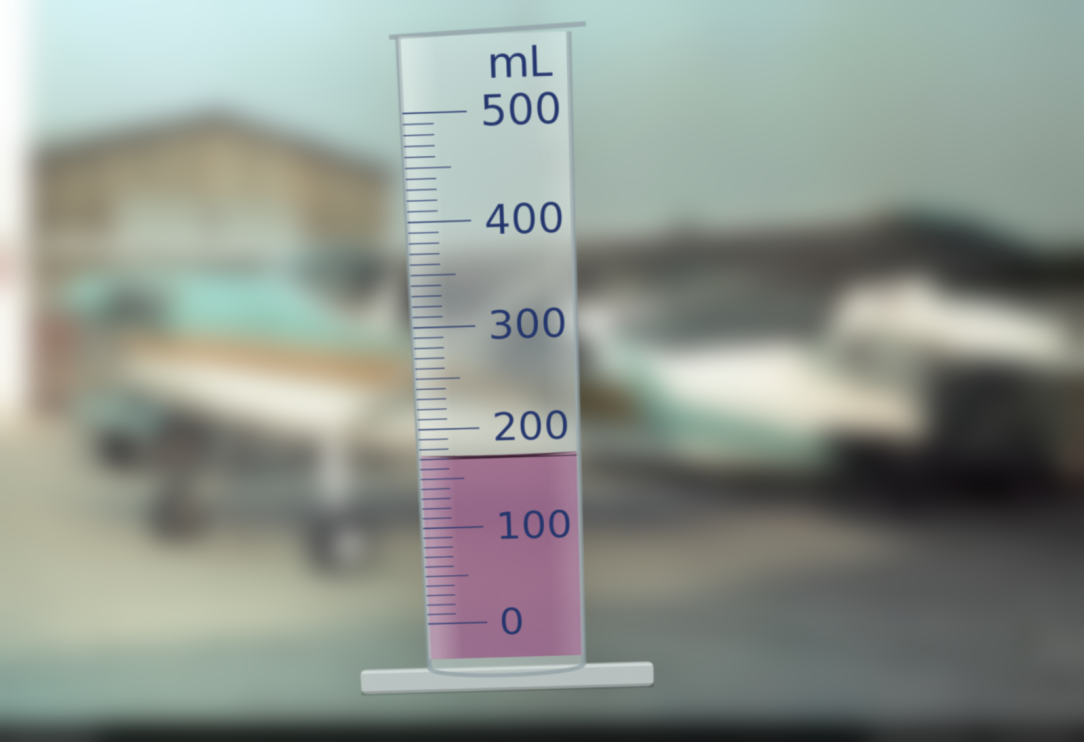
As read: **170** mL
